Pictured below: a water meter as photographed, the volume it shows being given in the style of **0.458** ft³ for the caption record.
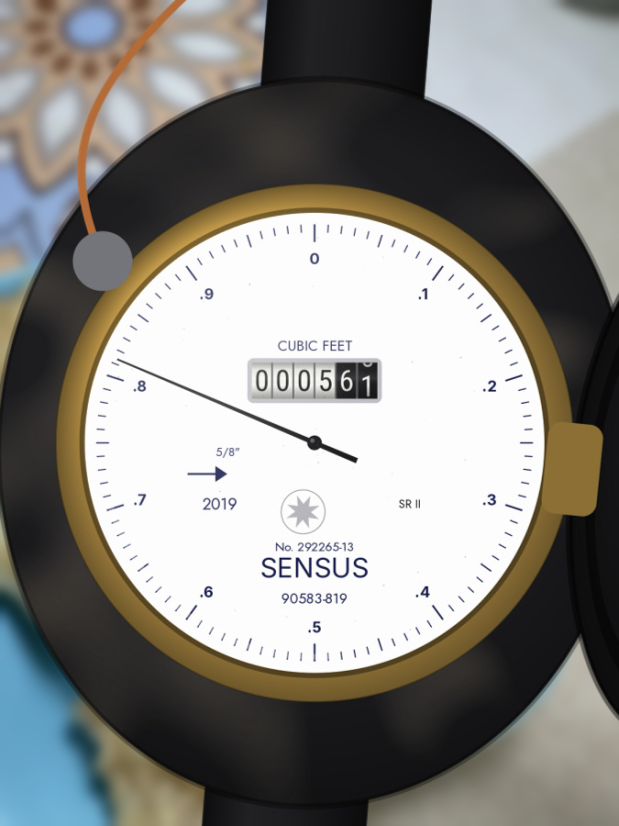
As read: **560.81** ft³
